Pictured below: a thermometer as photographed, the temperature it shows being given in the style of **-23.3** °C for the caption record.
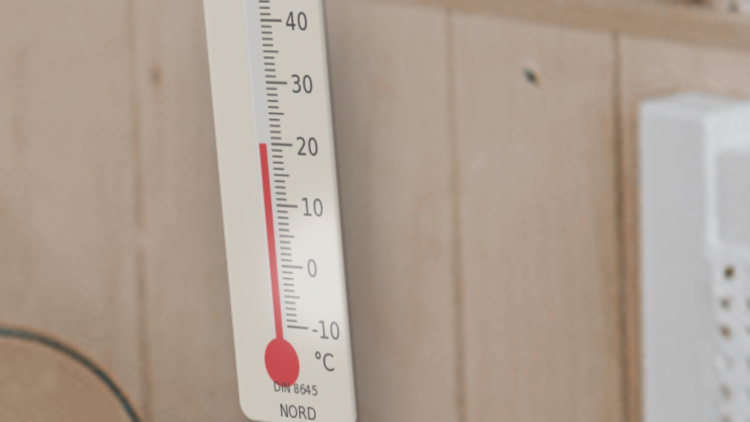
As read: **20** °C
